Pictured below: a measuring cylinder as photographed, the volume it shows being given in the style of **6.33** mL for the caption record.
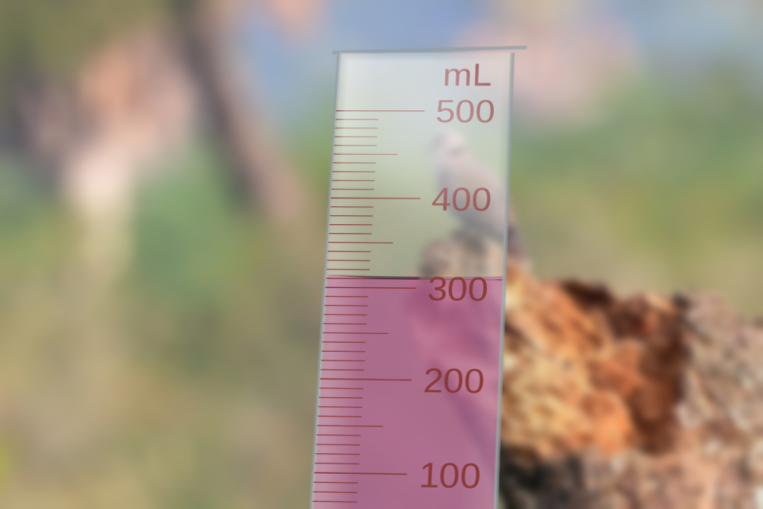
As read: **310** mL
